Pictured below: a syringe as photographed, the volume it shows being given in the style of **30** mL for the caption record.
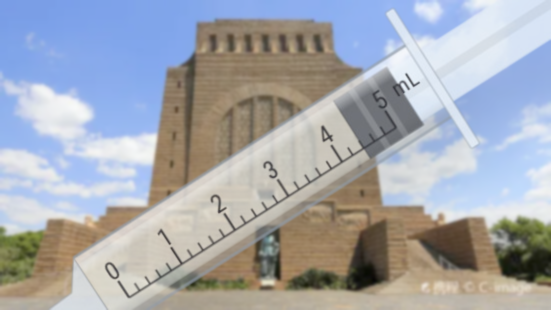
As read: **4.4** mL
